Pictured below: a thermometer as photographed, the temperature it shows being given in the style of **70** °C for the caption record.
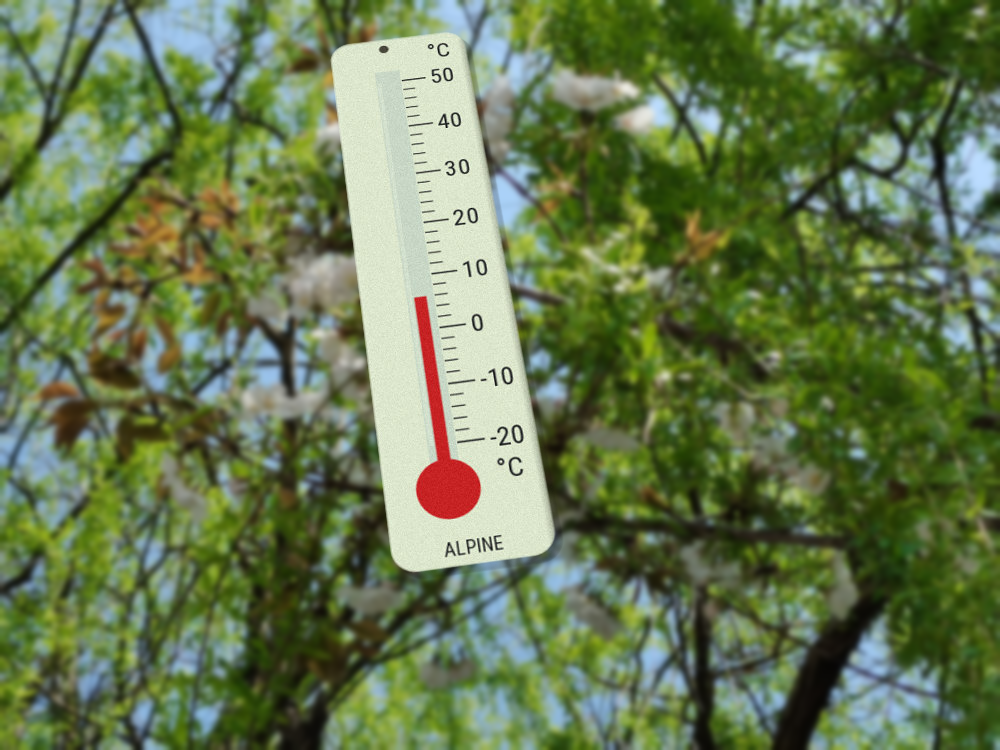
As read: **6** °C
